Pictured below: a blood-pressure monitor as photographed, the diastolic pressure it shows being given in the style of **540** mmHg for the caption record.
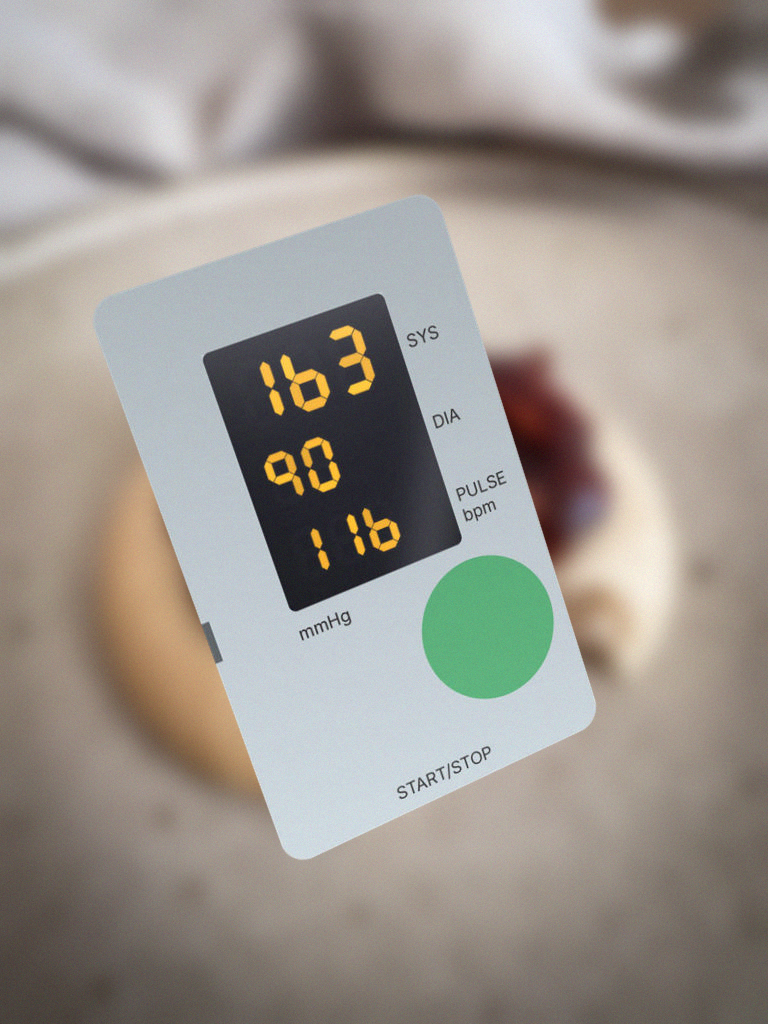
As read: **90** mmHg
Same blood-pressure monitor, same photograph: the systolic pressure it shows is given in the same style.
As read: **163** mmHg
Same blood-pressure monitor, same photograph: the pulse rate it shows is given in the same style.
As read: **116** bpm
